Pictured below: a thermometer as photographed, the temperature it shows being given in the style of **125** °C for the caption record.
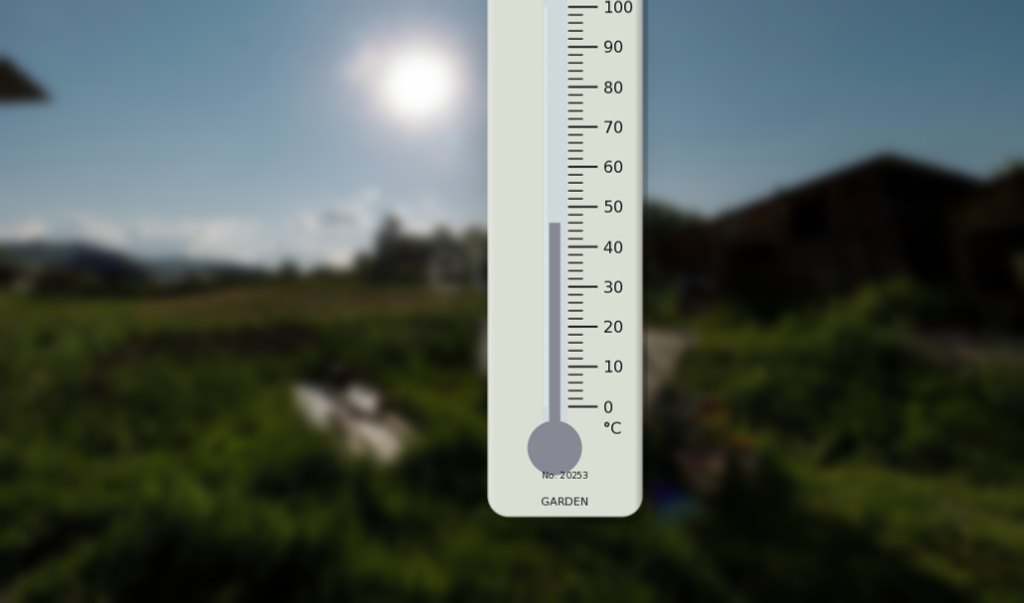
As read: **46** °C
